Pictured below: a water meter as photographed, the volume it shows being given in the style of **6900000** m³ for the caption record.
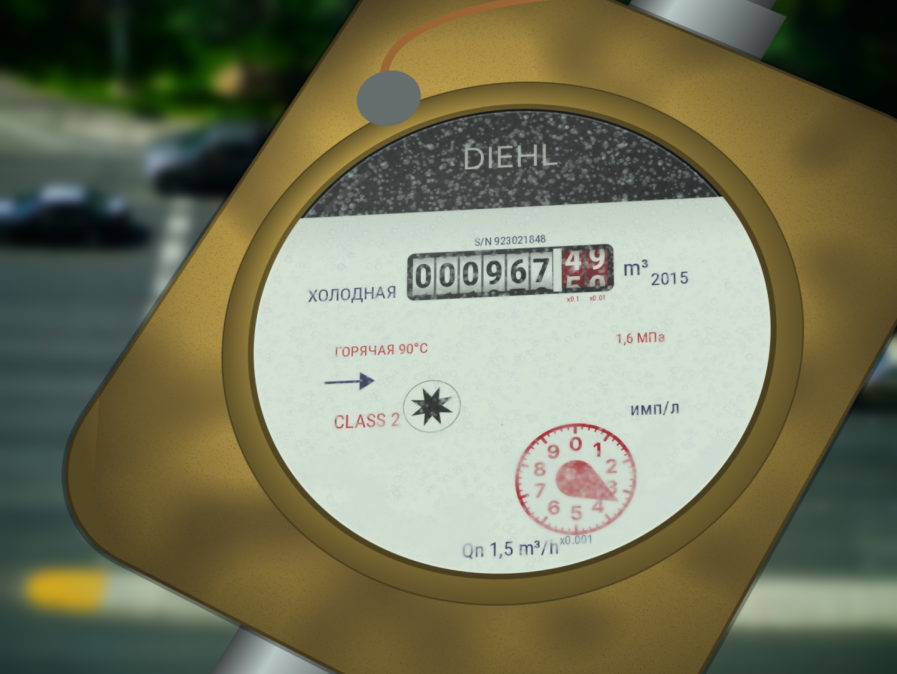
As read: **967.493** m³
